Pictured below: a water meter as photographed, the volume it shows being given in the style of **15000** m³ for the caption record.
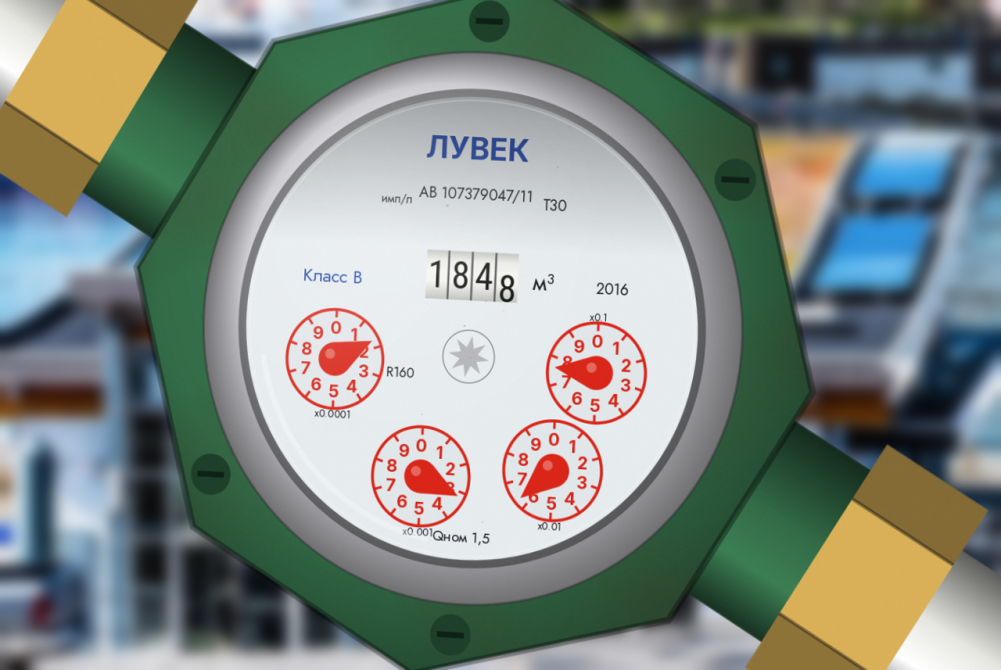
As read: **1847.7631** m³
